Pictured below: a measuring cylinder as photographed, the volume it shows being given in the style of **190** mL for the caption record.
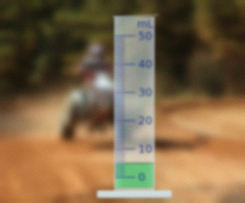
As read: **5** mL
